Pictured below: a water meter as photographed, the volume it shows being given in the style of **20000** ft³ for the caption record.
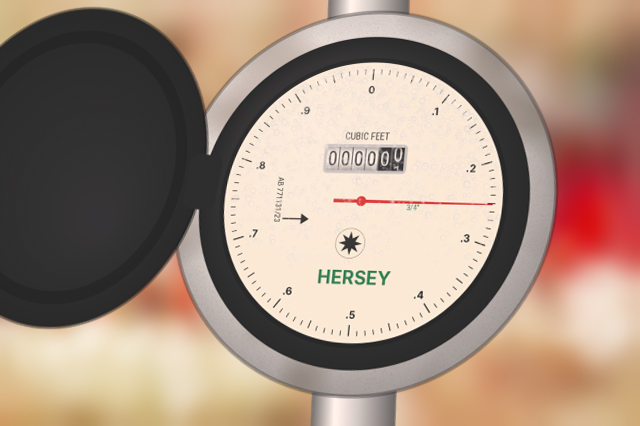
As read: **0.25** ft³
